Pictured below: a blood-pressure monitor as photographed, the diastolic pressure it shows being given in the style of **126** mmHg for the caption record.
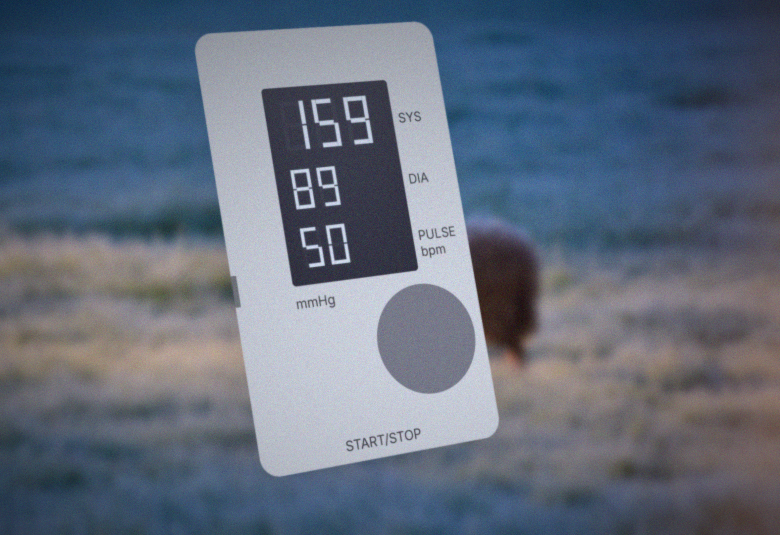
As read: **89** mmHg
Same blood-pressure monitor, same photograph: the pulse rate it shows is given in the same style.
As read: **50** bpm
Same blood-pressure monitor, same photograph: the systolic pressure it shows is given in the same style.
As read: **159** mmHg
